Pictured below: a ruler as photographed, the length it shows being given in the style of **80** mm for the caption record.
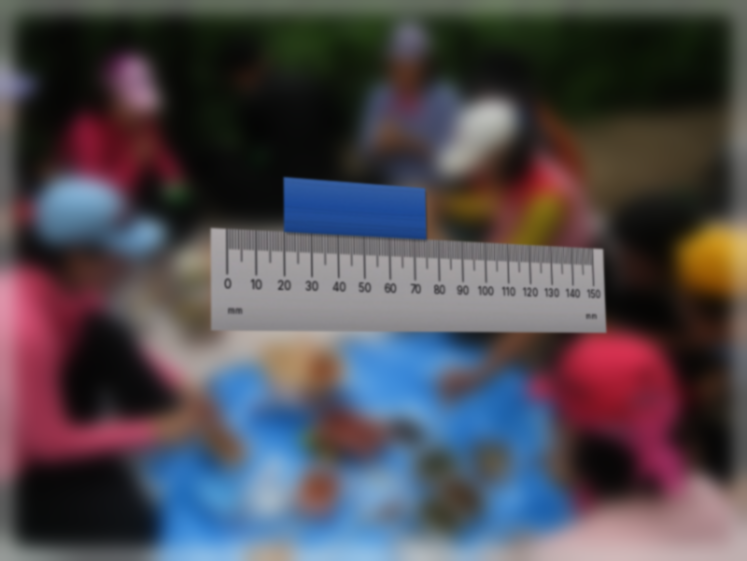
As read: **55** mm
